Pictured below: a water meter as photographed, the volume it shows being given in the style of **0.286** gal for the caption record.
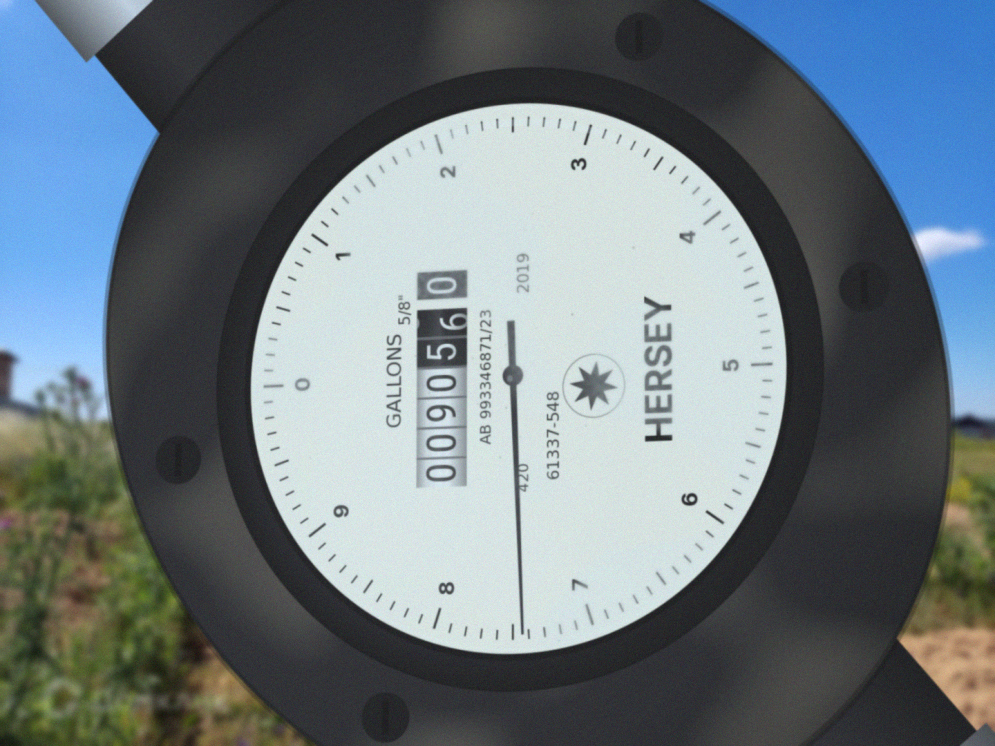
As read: **90557.4** gal
